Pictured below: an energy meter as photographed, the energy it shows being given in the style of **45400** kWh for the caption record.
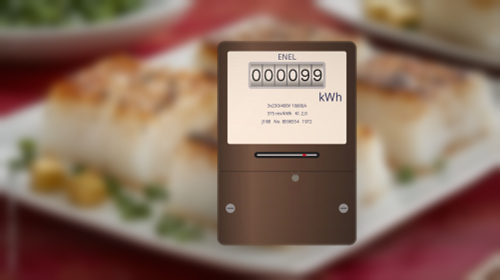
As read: **99** kWh
